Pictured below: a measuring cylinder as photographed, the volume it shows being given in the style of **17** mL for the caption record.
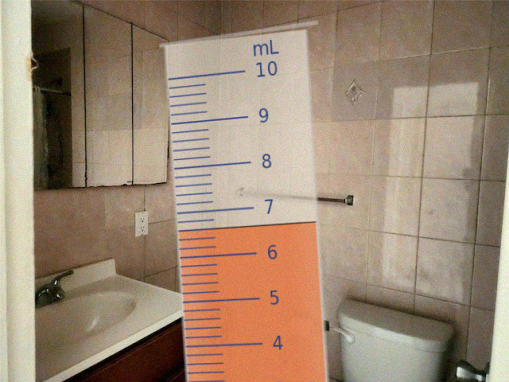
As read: **6.6** mL
